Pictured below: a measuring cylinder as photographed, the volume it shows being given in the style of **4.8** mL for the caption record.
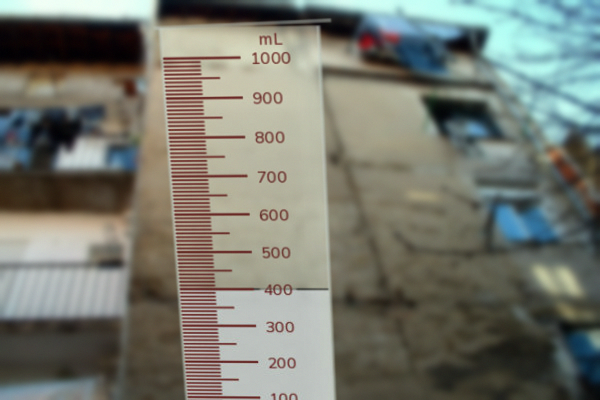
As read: **400** mL
